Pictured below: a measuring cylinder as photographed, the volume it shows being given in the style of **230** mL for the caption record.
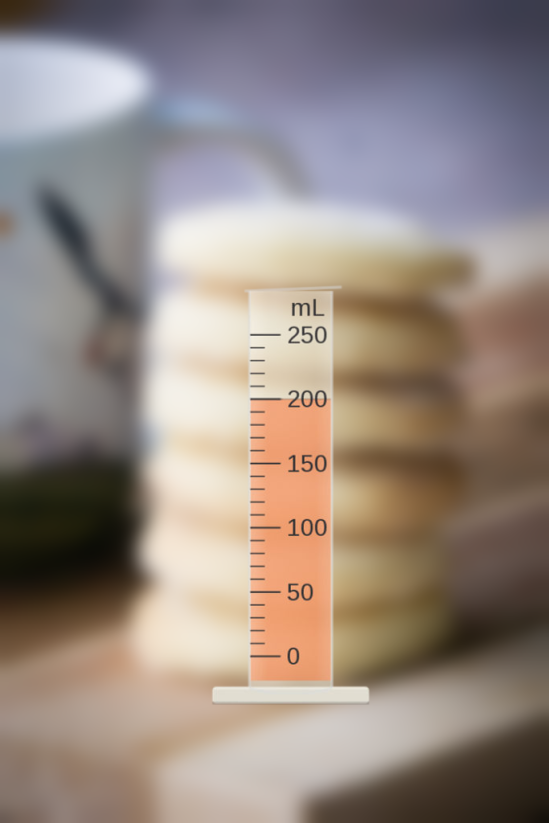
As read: **200** mL
